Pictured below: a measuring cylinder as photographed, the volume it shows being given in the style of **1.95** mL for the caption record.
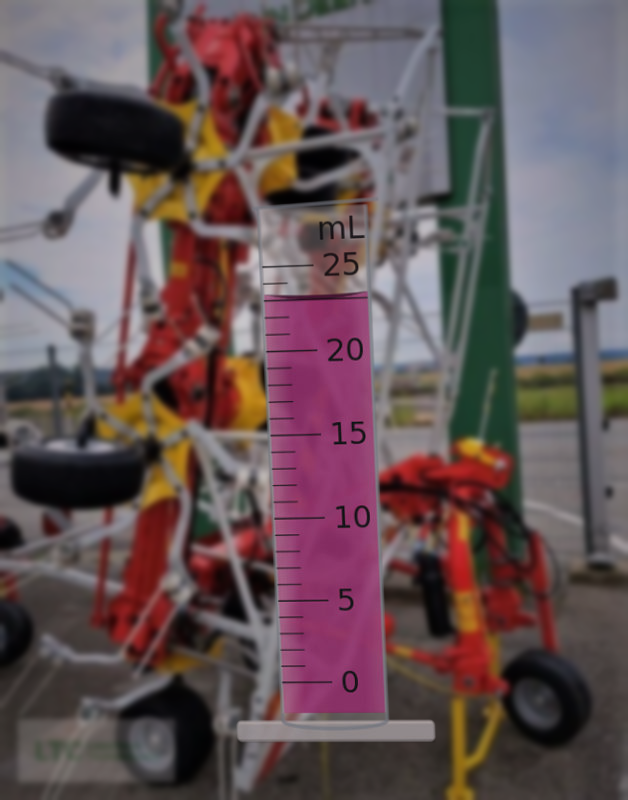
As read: **23** mL
